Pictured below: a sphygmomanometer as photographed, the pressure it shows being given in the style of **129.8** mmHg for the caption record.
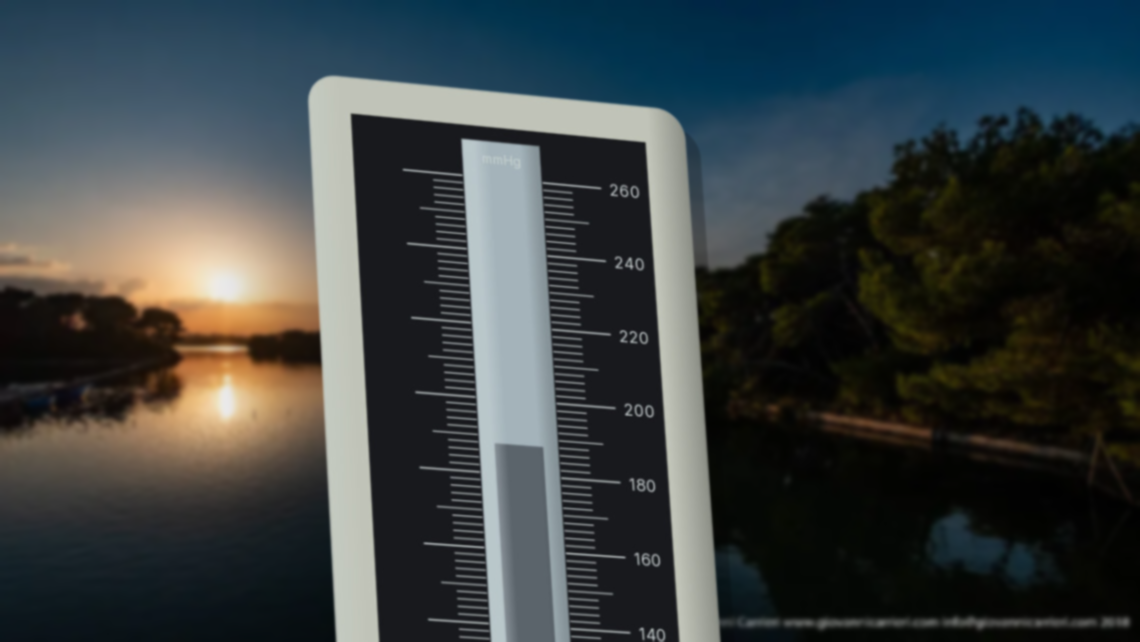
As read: **188** mmHg
